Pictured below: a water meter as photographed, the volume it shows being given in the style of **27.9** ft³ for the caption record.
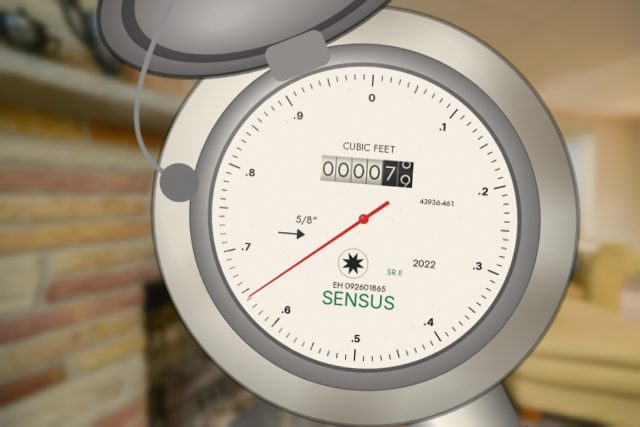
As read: **78.64** ft³
